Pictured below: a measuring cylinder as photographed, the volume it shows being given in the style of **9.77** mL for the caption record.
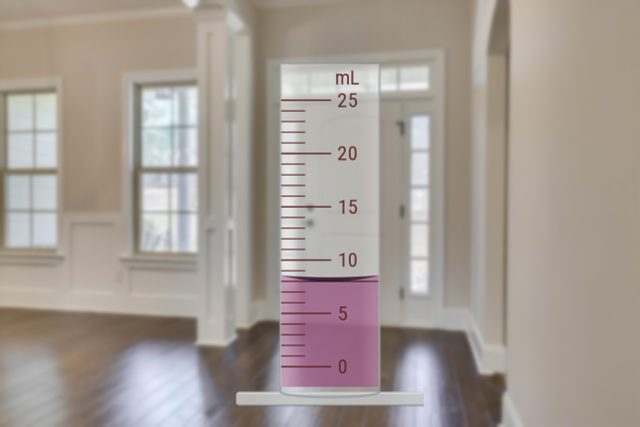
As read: **8** mL
